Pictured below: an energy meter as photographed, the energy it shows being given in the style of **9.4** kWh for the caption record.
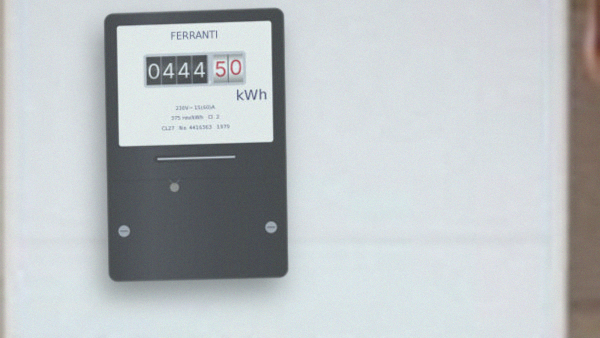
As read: **444.50** kWh
